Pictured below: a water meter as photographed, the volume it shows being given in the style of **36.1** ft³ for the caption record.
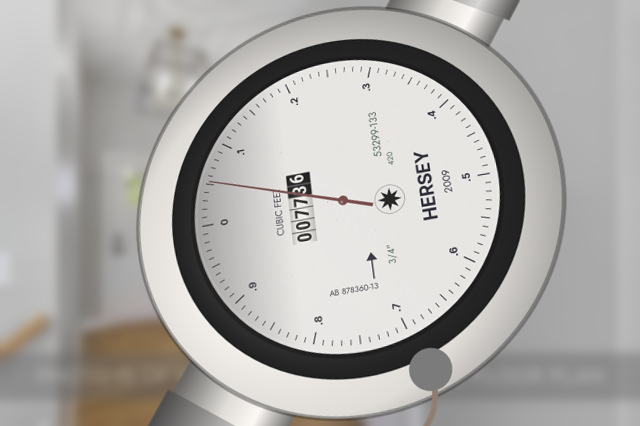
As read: **7736.05** ft³
